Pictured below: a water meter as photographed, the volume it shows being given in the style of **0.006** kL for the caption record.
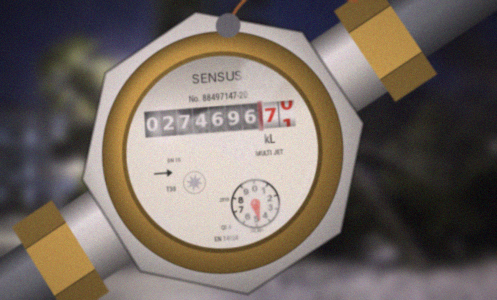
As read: **274696.704** kL
